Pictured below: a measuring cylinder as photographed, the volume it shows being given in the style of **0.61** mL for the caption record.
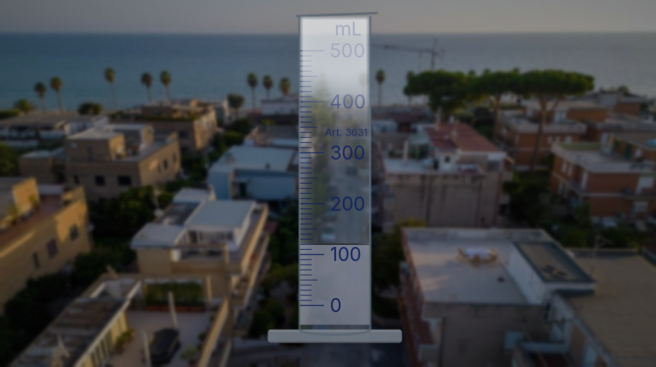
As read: **120** mL
